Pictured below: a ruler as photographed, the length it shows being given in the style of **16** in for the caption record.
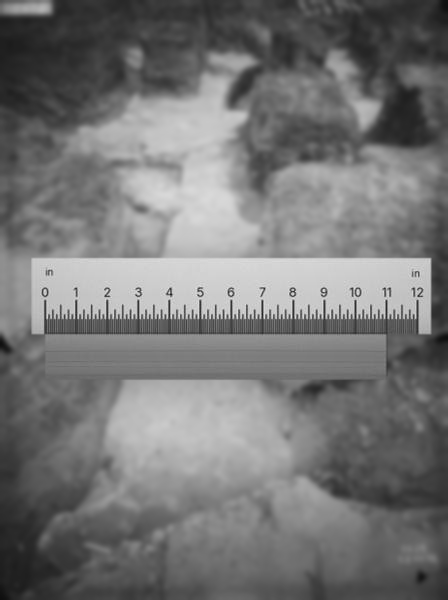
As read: **11** in
